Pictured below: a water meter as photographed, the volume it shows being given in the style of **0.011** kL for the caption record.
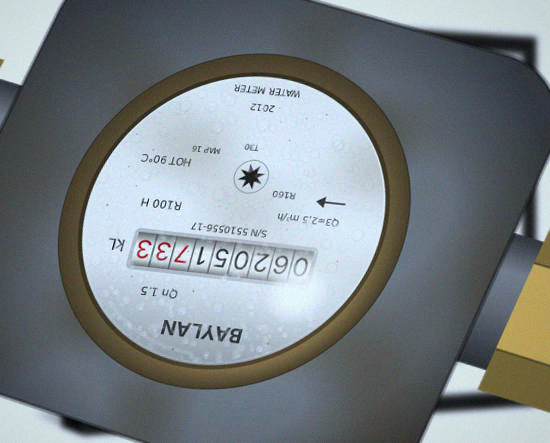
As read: **62051.733** kL
